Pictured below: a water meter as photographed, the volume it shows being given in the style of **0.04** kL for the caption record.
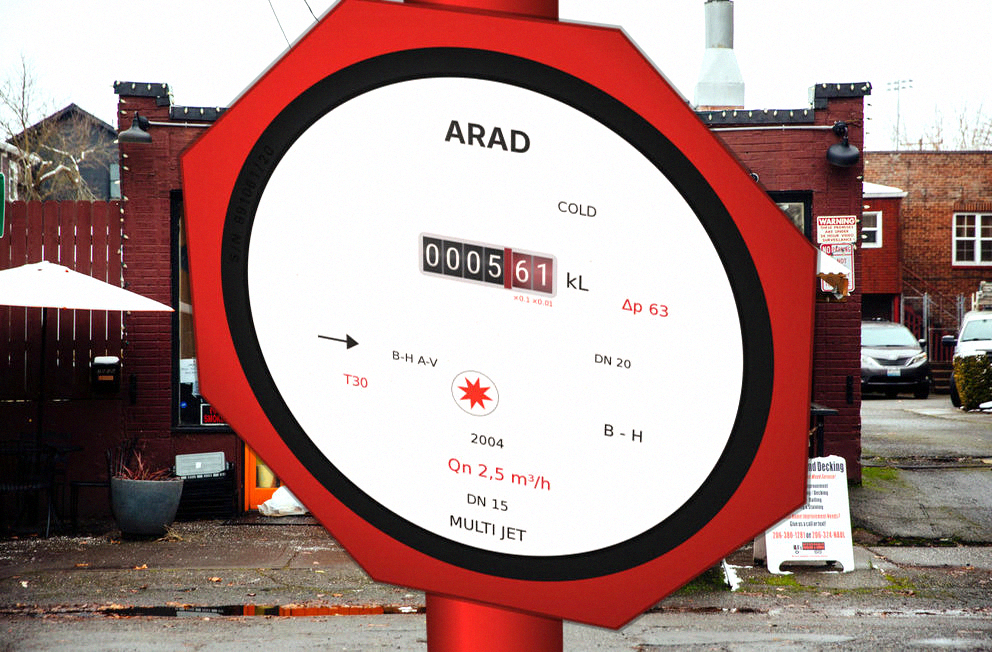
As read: **5.61** kL
